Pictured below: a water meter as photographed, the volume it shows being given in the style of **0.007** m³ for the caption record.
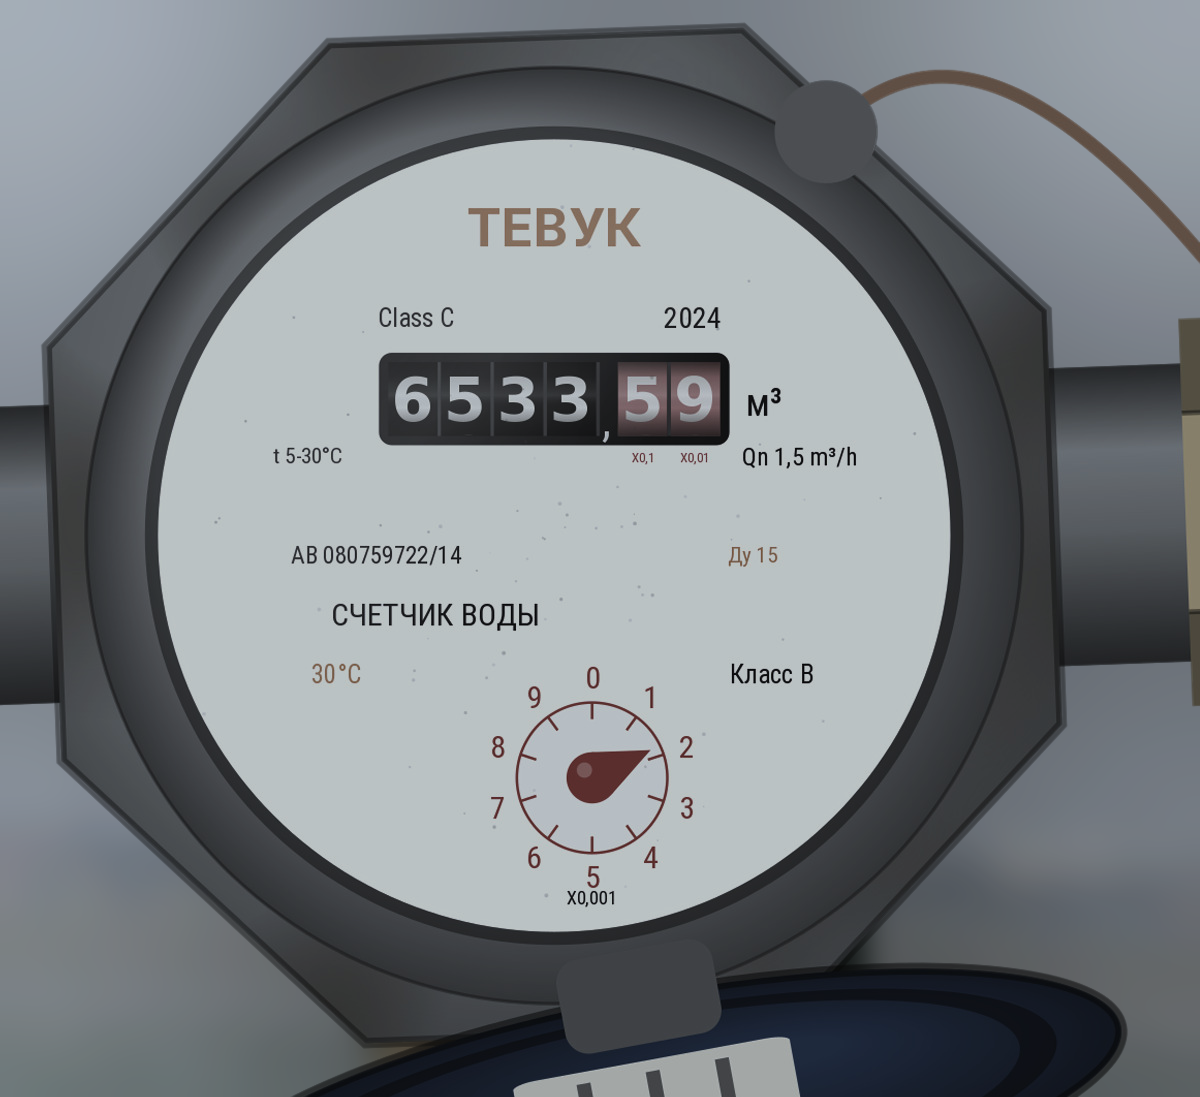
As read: **6533.591** m³
